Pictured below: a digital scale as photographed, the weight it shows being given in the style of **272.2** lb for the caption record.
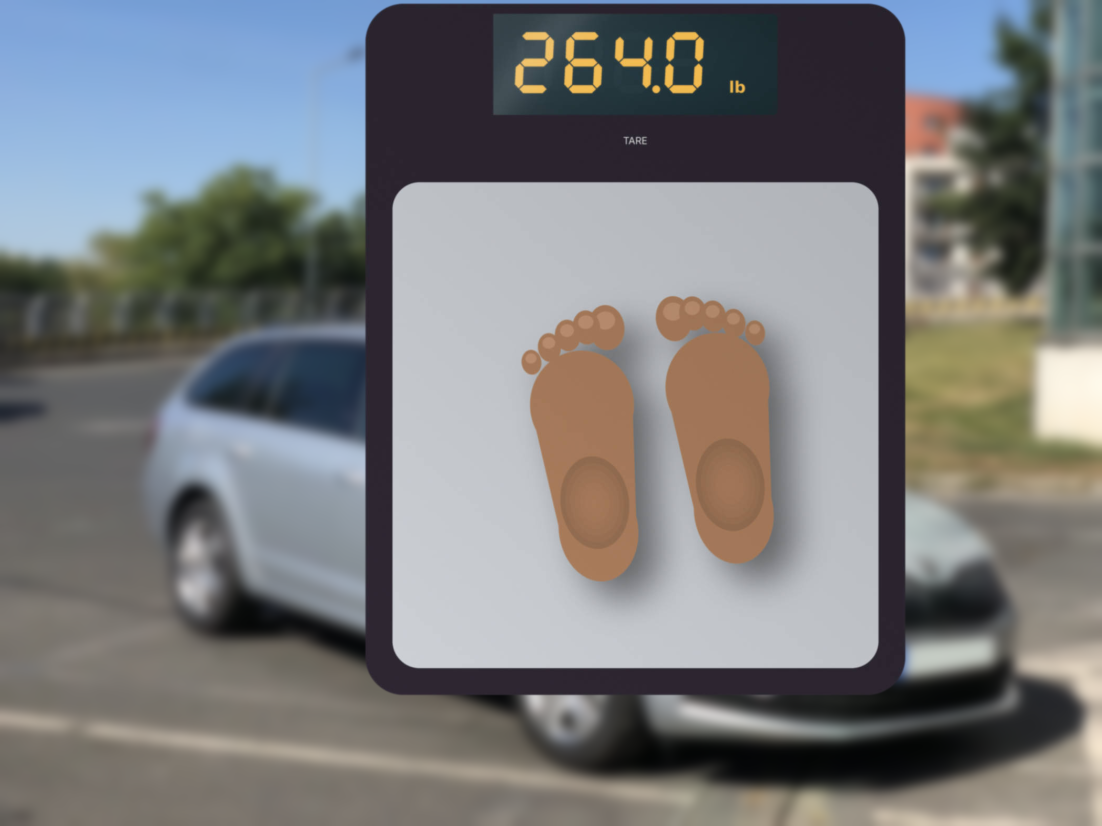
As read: **264.0** lb
